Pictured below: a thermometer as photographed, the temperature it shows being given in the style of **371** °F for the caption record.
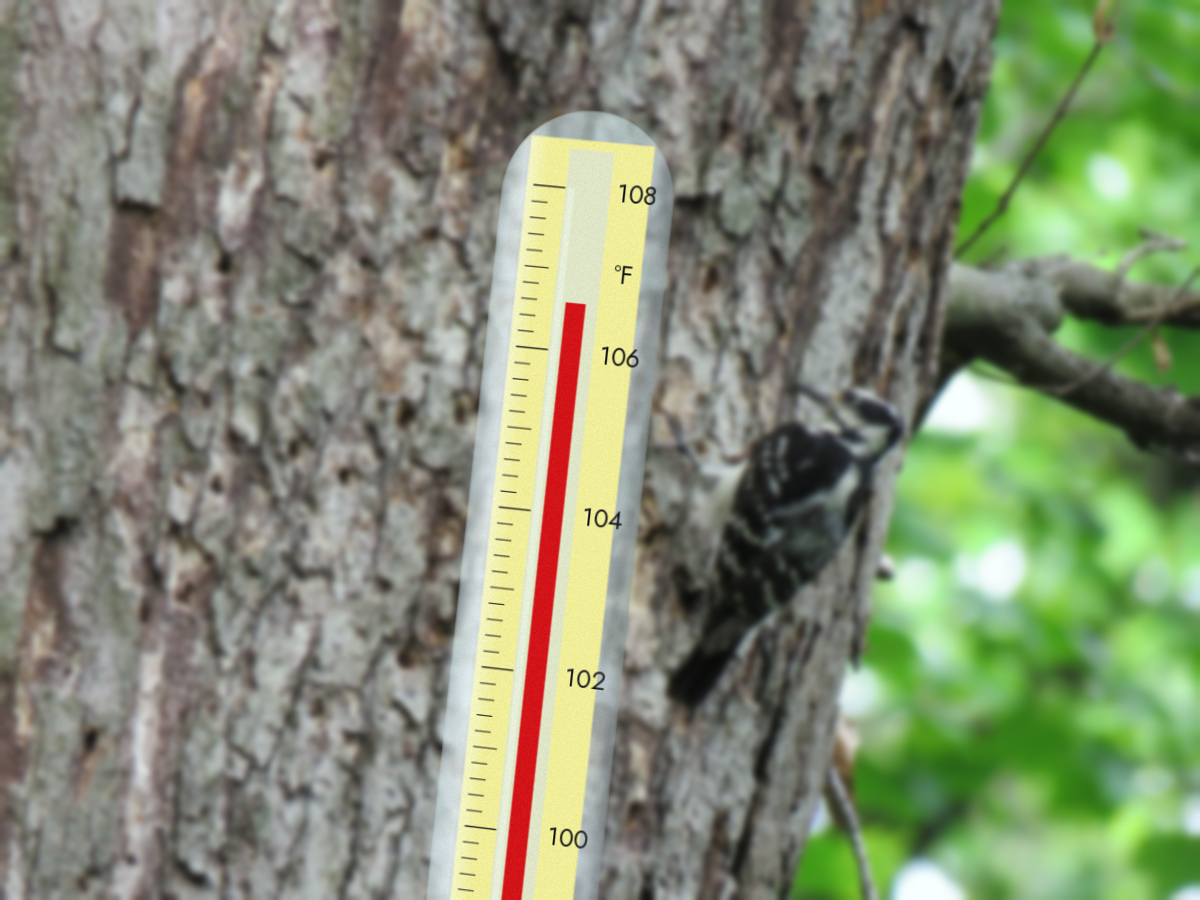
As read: **106.6** °F
